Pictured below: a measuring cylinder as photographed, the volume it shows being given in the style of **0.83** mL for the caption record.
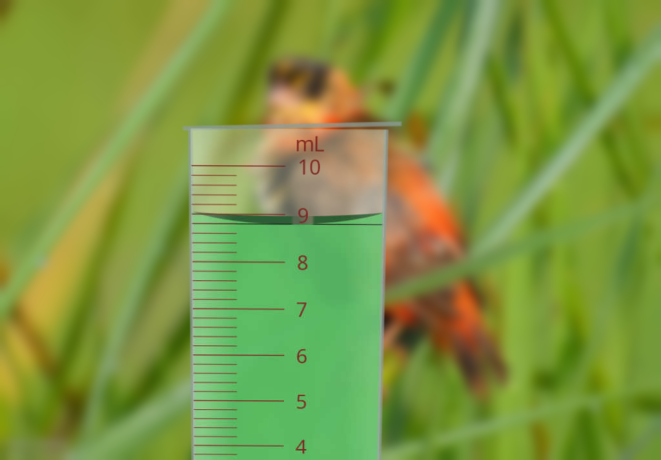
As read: **8.8** mL
